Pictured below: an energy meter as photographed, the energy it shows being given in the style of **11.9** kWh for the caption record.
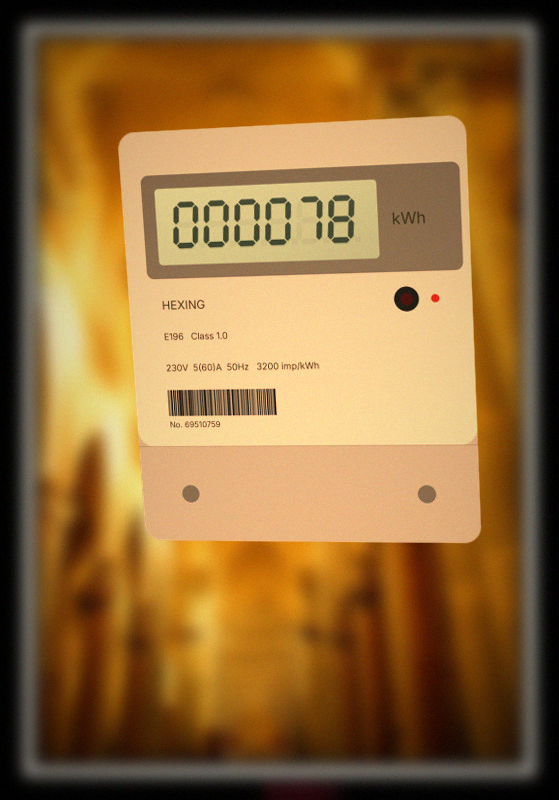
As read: **78** kWh
